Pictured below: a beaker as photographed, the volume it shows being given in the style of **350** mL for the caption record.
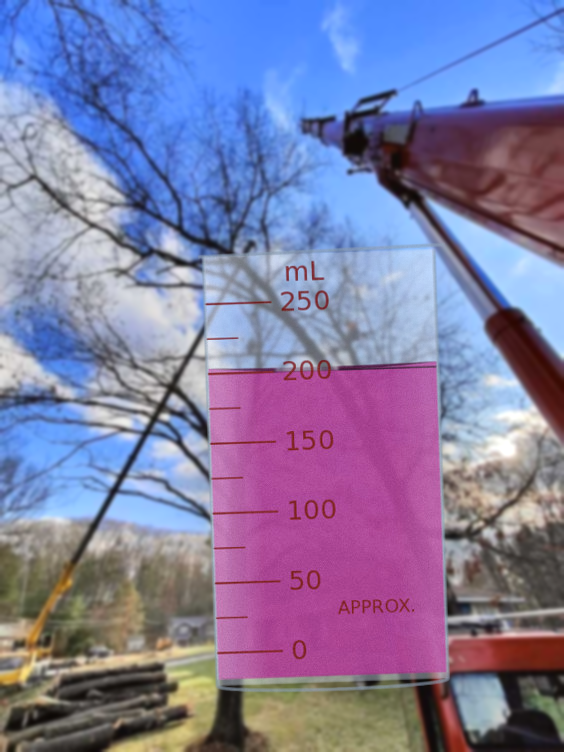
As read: **200** mL
